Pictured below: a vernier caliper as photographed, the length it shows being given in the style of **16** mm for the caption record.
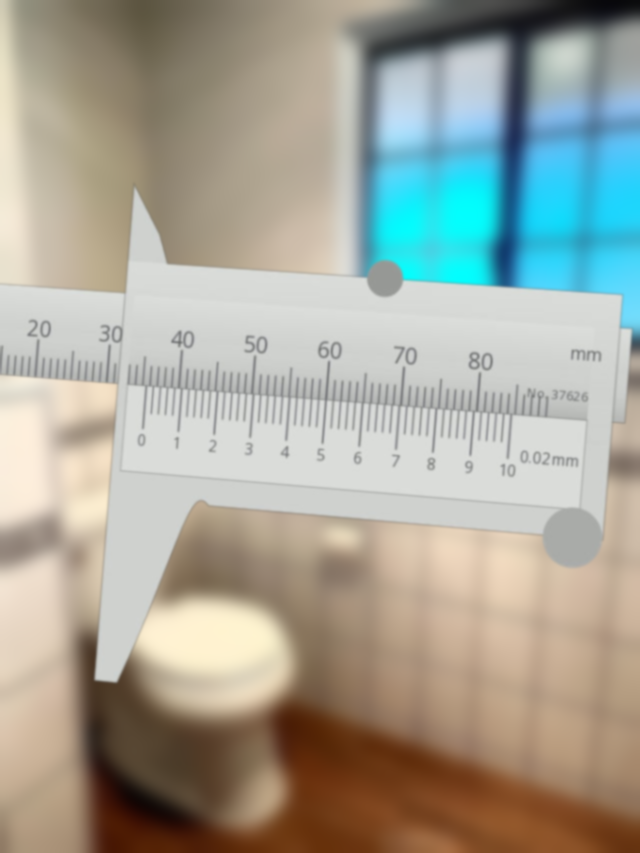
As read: **35.5** mm
